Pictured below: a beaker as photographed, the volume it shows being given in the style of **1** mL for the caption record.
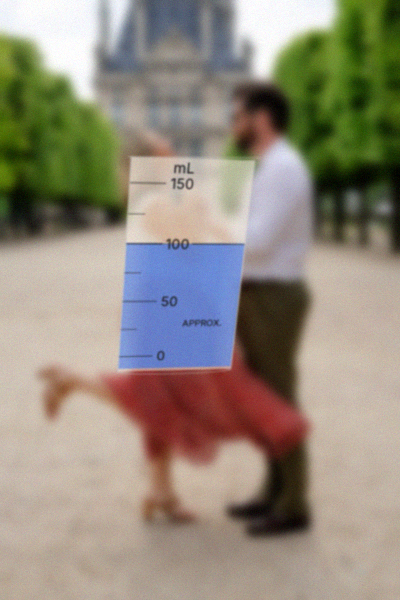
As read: **100** mL
